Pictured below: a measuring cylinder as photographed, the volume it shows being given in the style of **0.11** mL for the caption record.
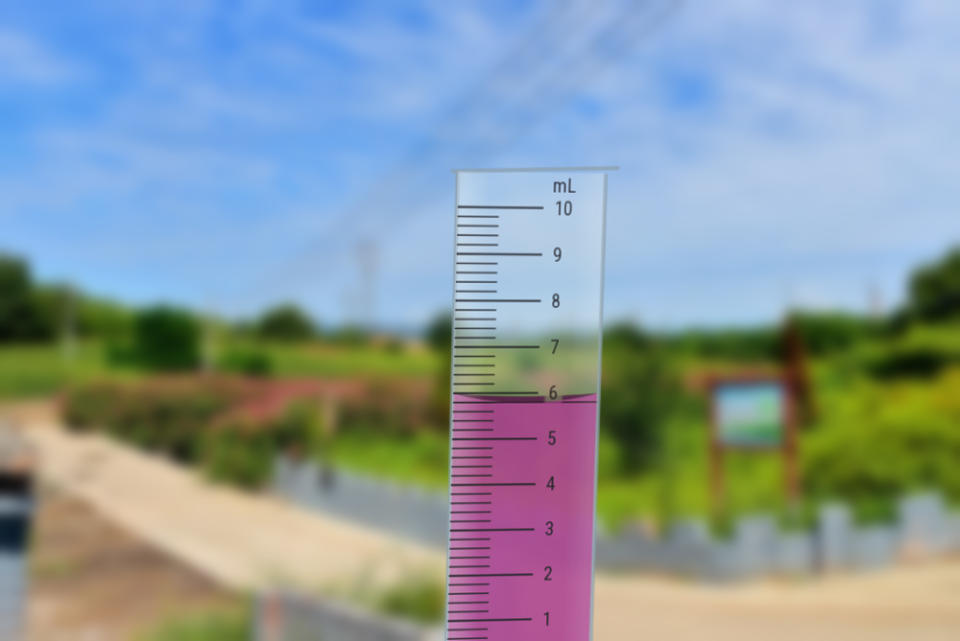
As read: **5.8** mL
